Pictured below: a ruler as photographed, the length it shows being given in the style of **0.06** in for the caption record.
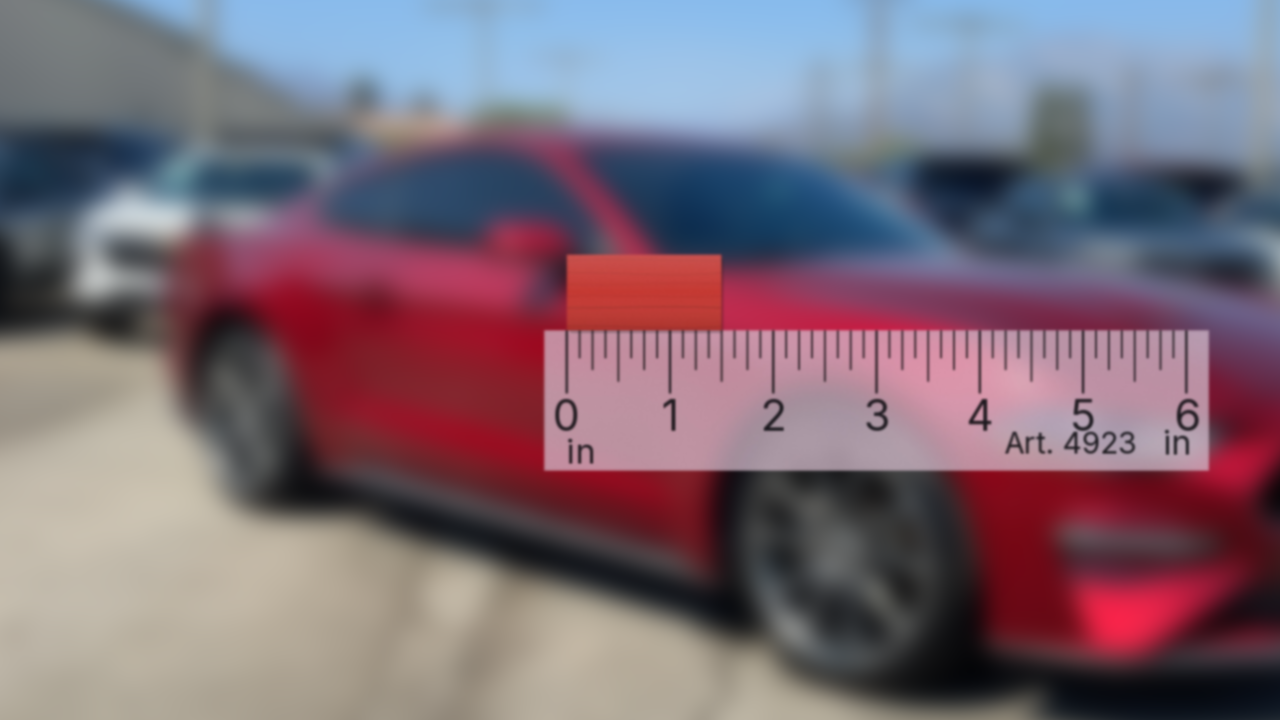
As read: **1.5** in
